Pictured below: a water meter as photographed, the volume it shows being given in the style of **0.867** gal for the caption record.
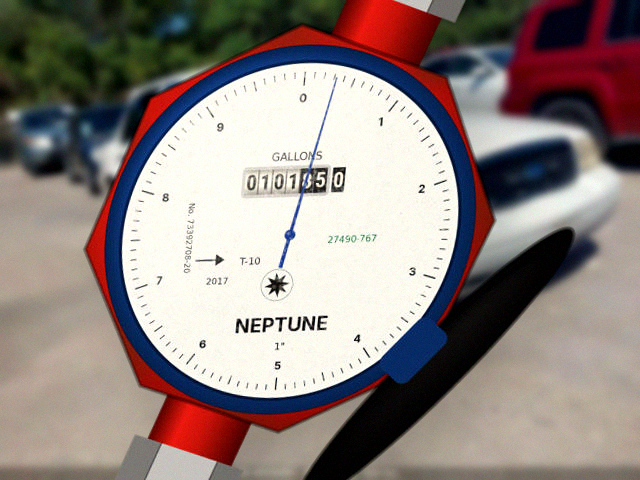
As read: **101850.3** gal
